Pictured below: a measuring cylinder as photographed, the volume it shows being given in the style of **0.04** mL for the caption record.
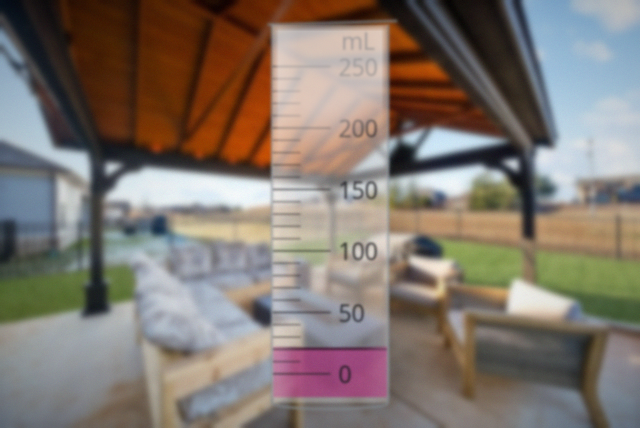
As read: **20** mL
